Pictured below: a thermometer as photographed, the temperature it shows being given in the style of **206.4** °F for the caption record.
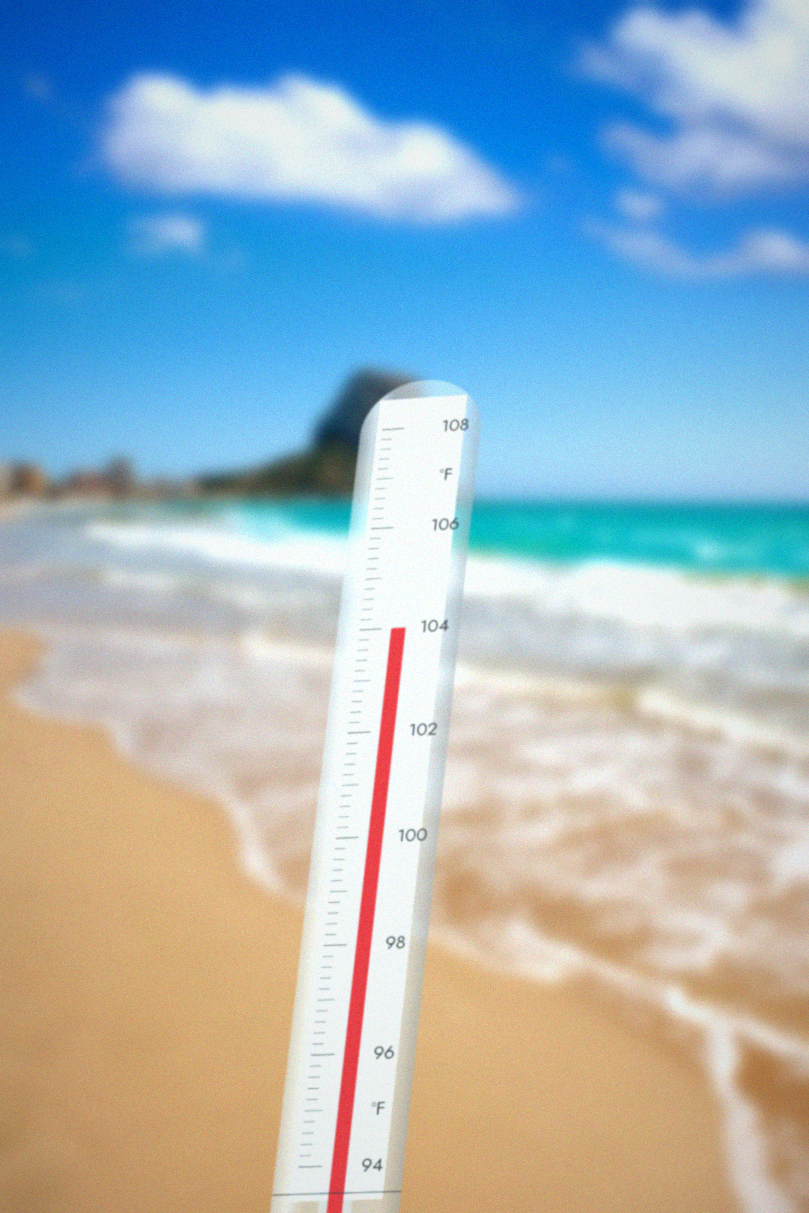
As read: **104** °F
